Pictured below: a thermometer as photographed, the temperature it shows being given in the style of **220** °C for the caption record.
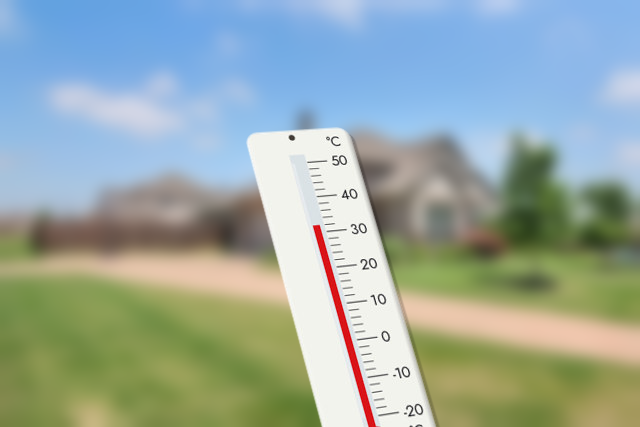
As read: **32** °C
